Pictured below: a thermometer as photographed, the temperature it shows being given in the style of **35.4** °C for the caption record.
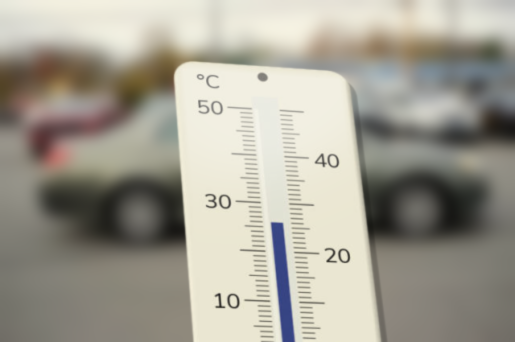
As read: **26** °C
